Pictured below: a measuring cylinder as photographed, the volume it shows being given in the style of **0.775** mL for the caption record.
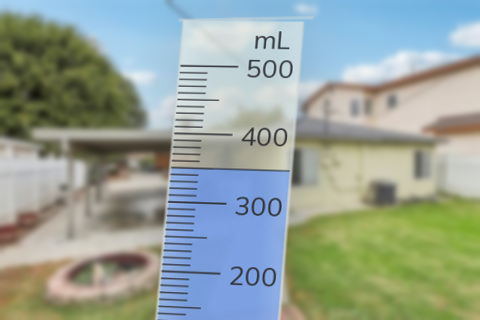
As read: **350** mL
